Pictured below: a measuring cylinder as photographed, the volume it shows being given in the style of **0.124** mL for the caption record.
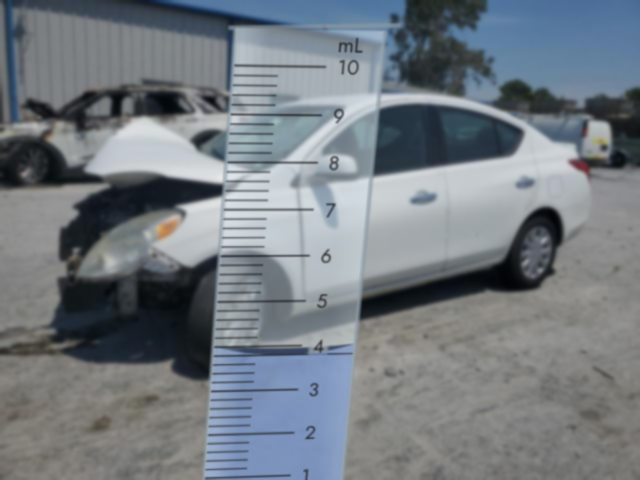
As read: **3.8** mL
